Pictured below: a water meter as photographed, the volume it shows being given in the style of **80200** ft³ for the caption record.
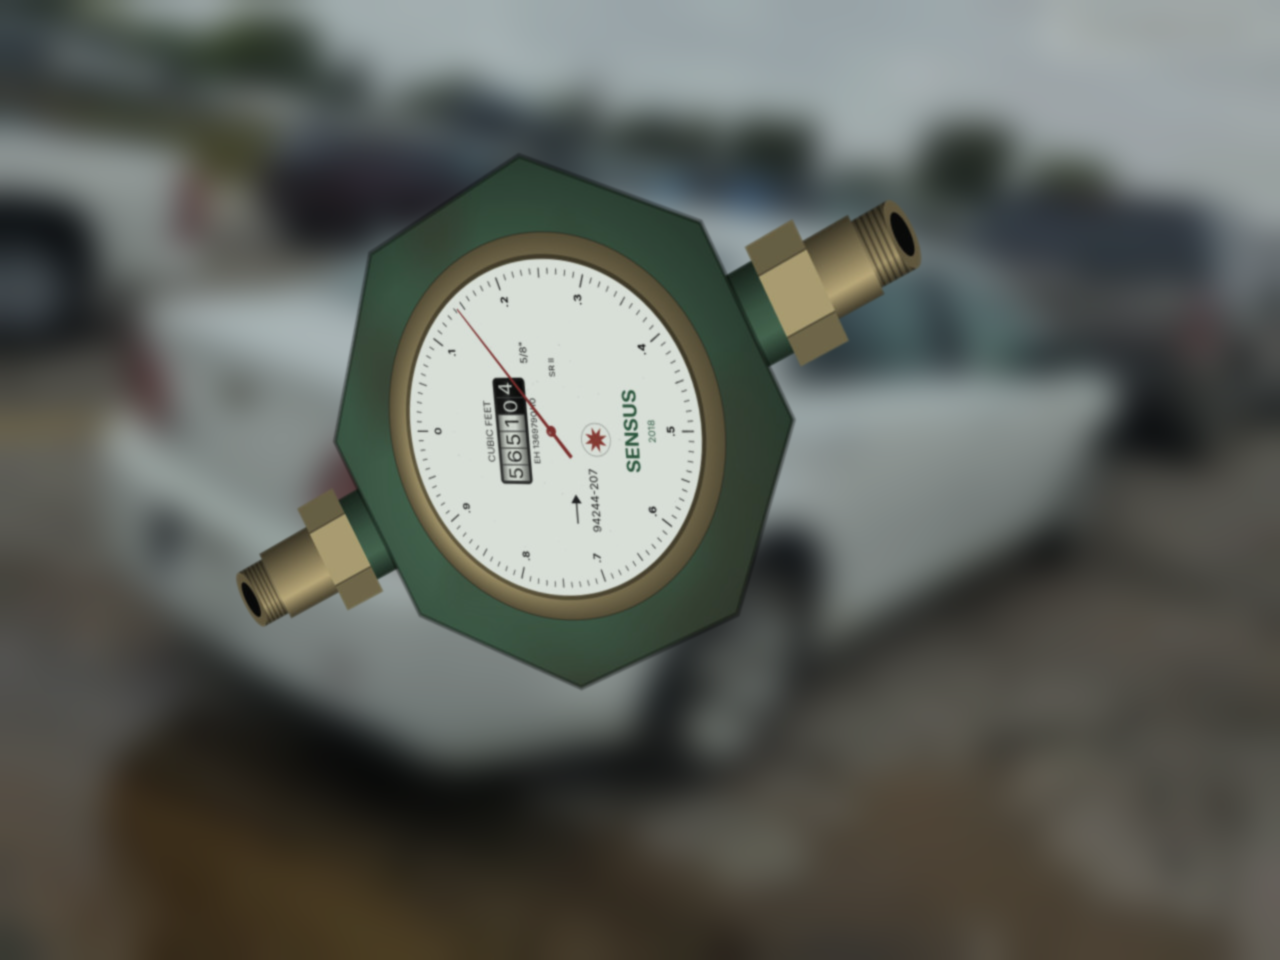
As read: **565104.14** ft³
